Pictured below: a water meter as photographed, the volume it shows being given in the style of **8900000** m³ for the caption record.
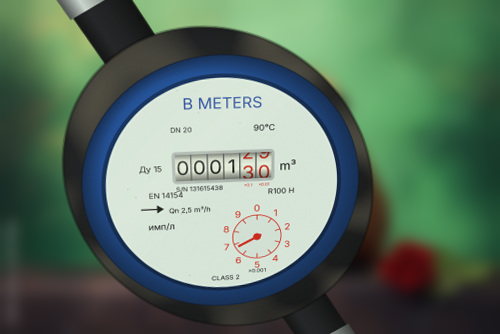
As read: **1.296** m³
